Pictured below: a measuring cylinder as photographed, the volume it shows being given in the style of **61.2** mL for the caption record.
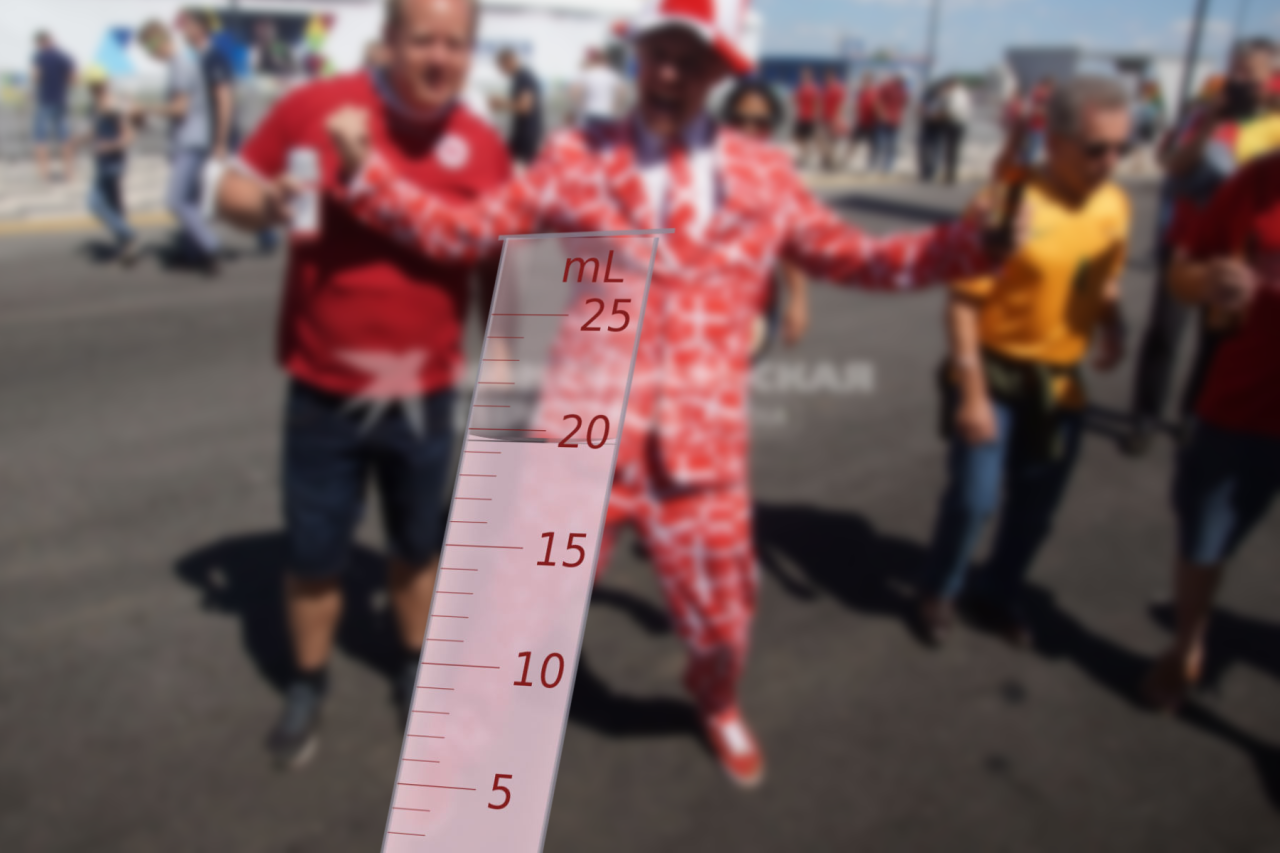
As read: **19.5** mL
